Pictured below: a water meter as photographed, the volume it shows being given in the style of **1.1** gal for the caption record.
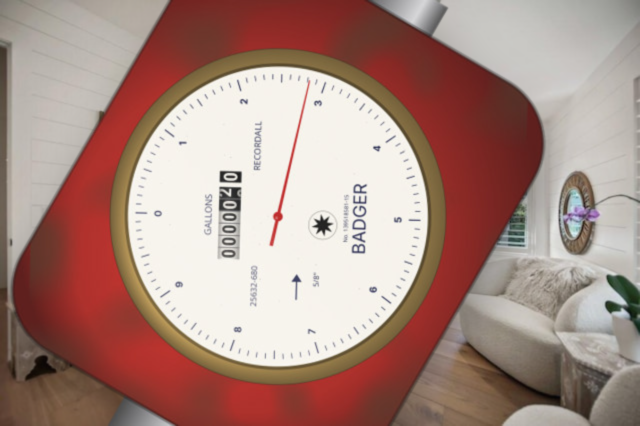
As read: **22.8** gal
